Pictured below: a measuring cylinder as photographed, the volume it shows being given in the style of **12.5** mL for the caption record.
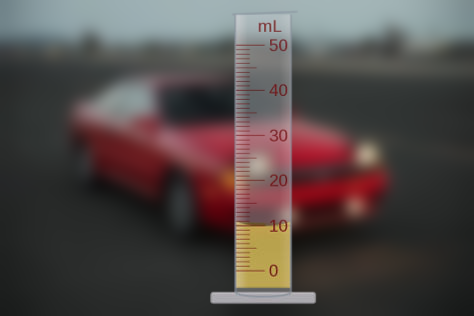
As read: **10** mL
